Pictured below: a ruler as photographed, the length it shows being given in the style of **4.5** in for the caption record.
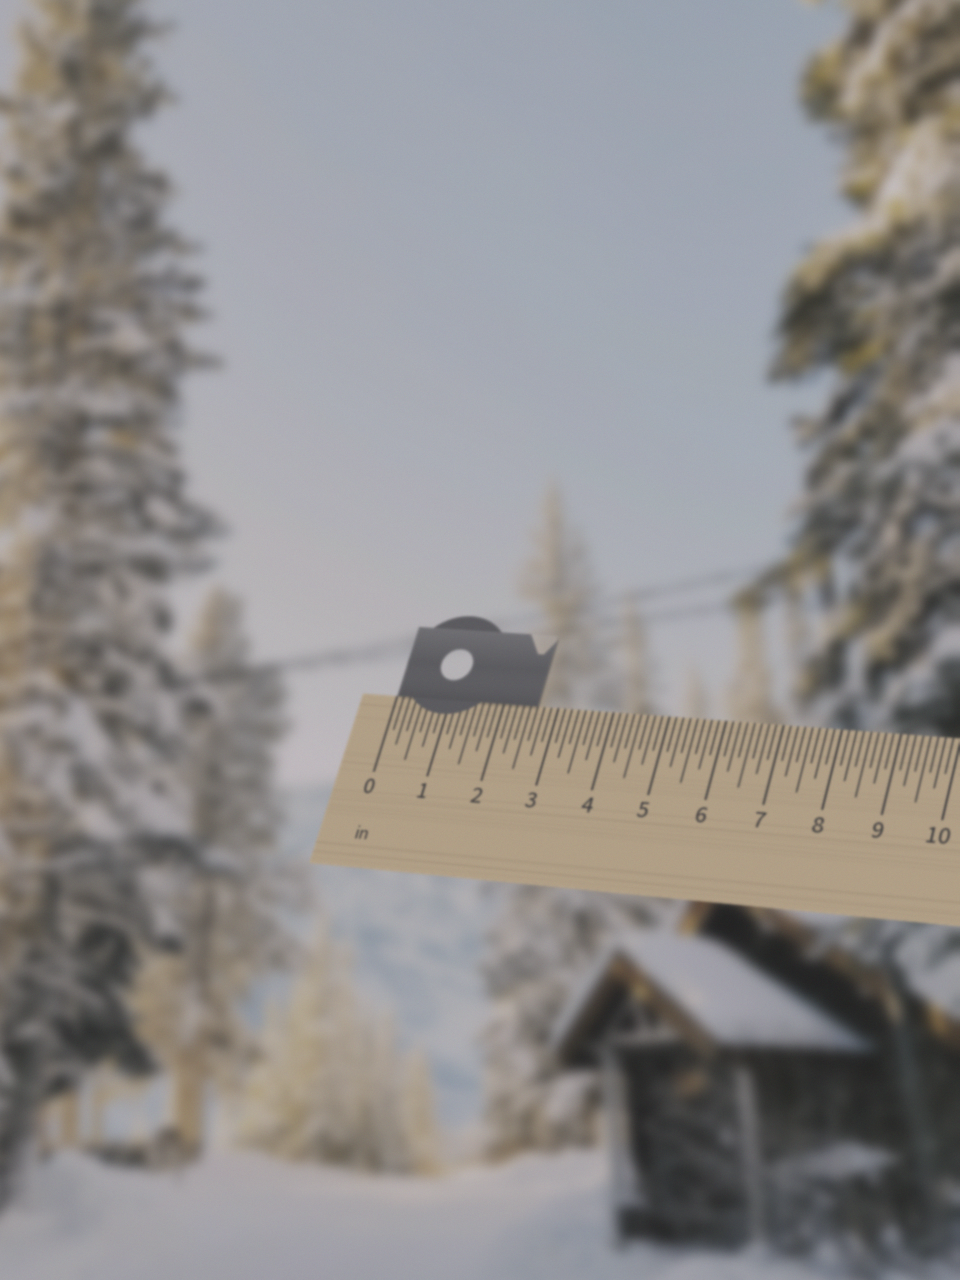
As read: **2.625** in
